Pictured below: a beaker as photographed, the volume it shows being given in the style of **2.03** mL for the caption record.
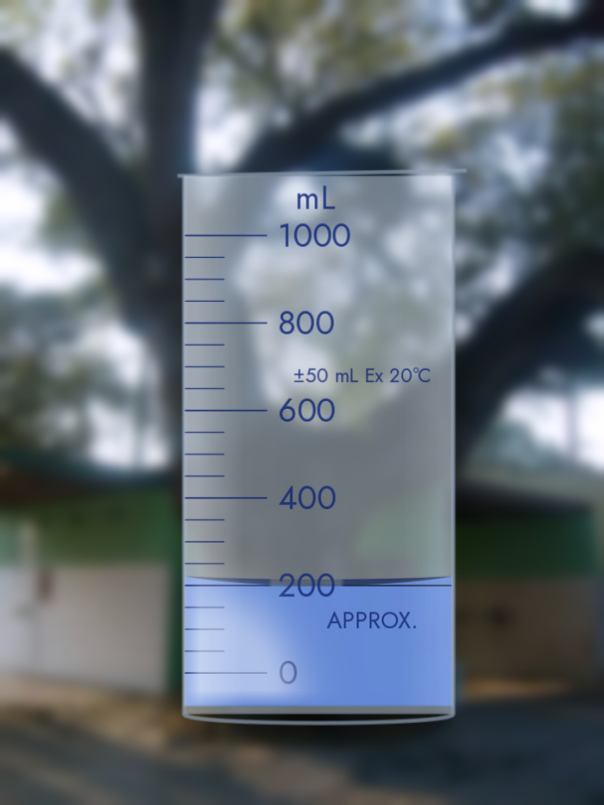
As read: **200** mL
